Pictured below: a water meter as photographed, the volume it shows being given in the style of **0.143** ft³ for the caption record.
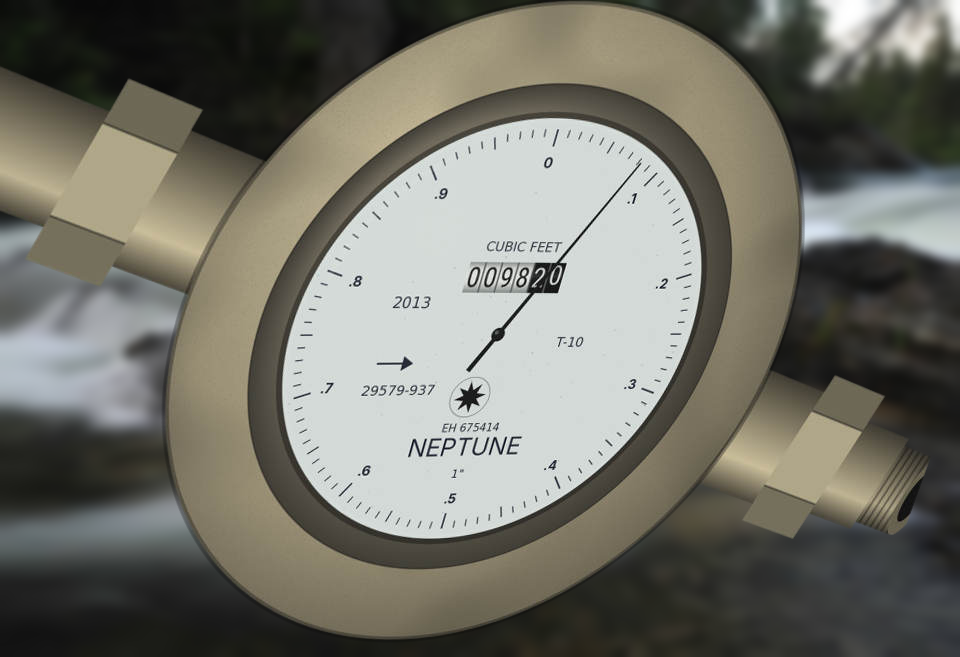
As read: **9820.08** ft³
